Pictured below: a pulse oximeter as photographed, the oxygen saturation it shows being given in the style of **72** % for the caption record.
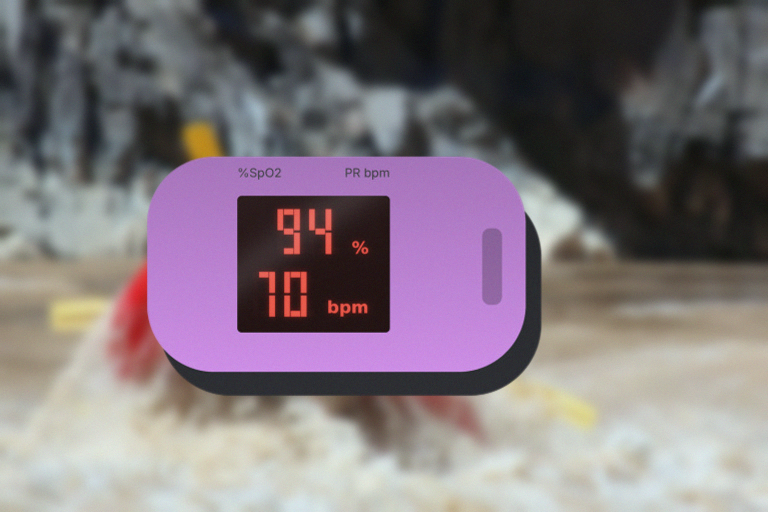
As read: **94** %
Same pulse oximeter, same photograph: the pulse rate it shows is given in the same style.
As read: **70** bpm
